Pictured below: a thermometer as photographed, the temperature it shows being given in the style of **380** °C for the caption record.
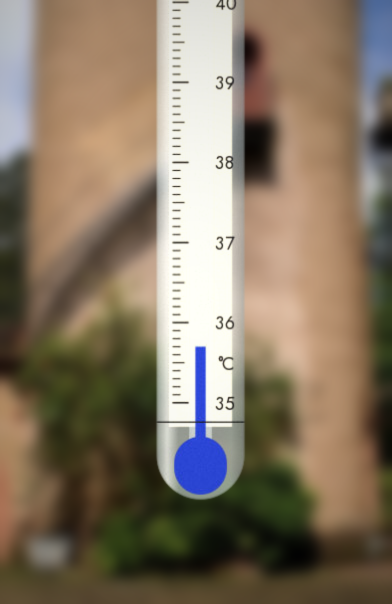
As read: **35.7** °C
